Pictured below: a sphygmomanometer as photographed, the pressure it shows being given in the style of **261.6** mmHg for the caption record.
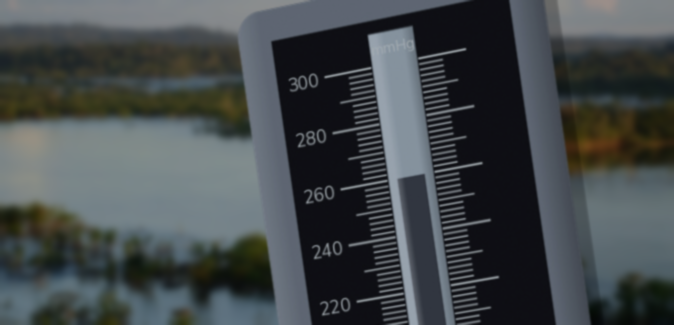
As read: **260** mmHg
